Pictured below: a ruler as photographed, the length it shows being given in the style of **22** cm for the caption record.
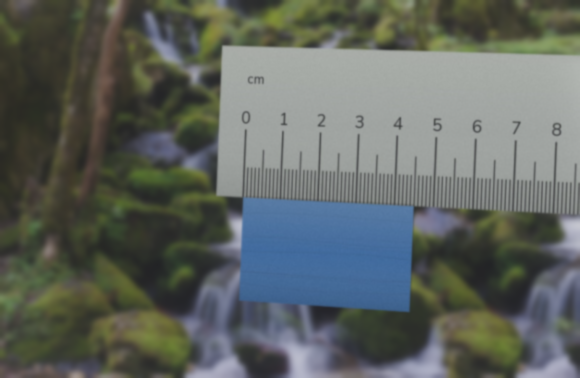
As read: **4.5** cm
